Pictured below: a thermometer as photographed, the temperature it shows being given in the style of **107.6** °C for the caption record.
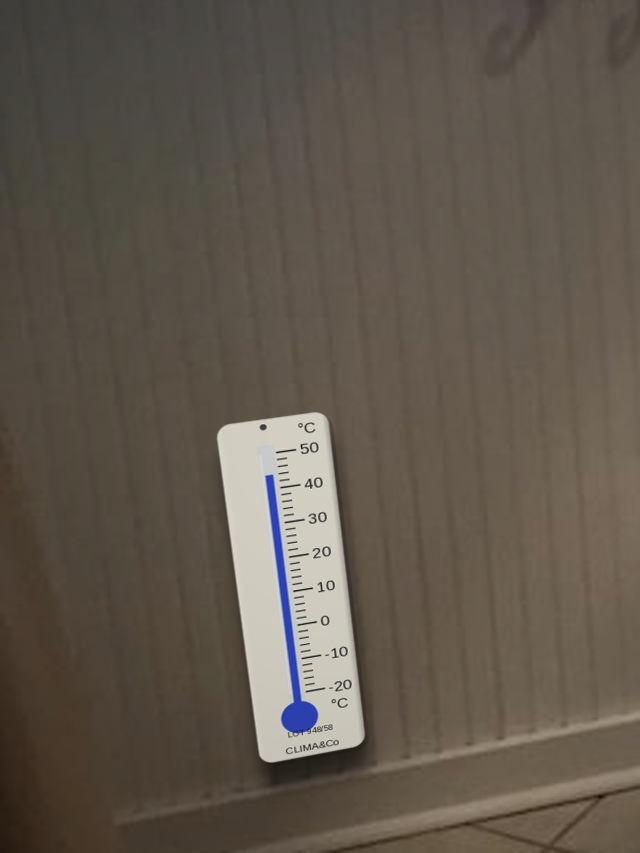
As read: **44** °C
